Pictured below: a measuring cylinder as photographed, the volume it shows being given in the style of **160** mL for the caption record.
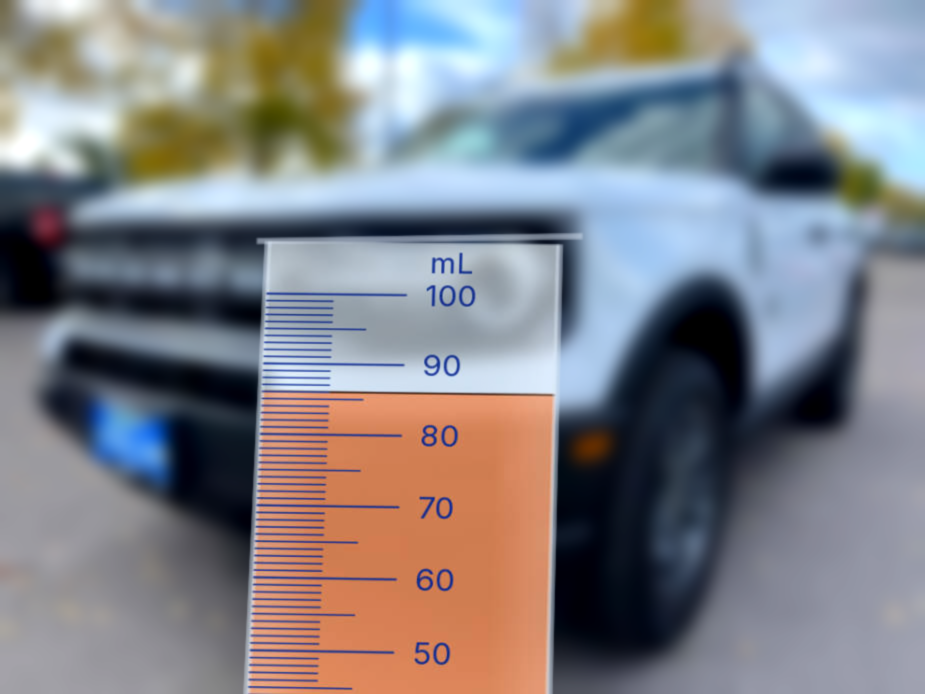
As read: **86** mL
